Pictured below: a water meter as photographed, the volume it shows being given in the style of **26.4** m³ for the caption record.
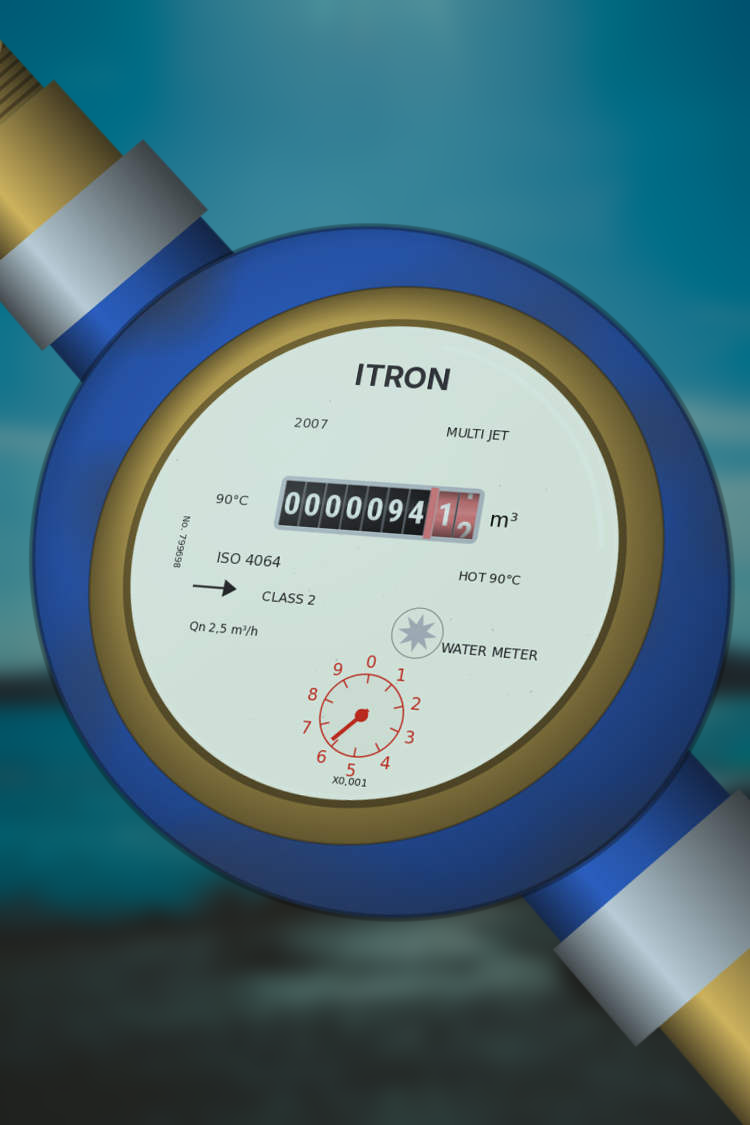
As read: **94.116** m³
